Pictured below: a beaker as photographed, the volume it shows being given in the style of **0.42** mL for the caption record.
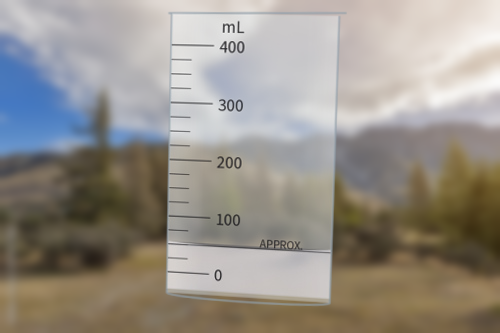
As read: **50** mL
